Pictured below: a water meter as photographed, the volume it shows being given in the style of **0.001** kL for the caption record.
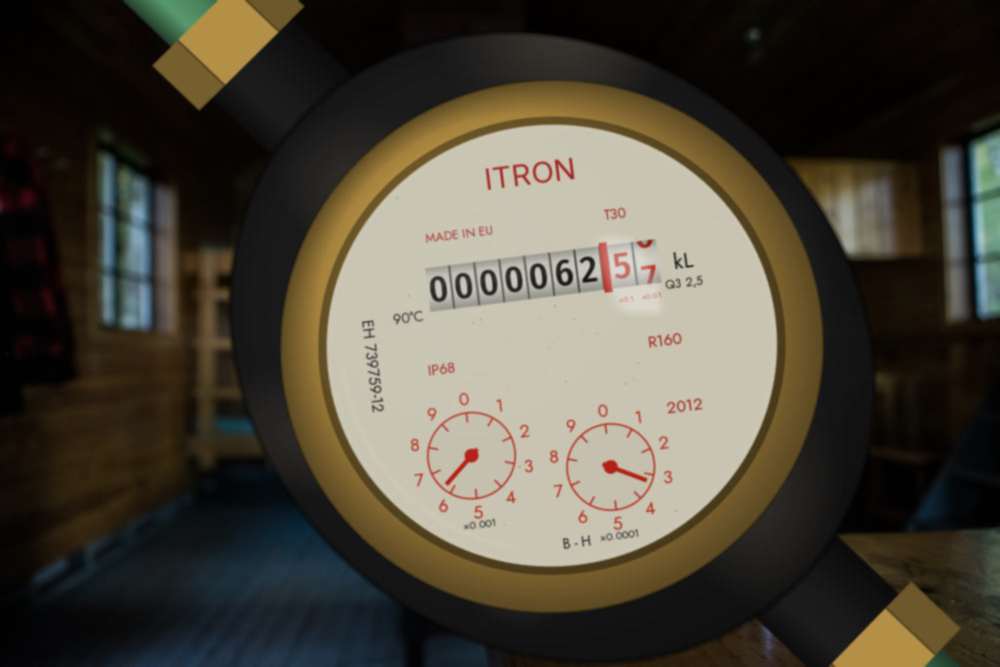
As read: **62.5663** kL
